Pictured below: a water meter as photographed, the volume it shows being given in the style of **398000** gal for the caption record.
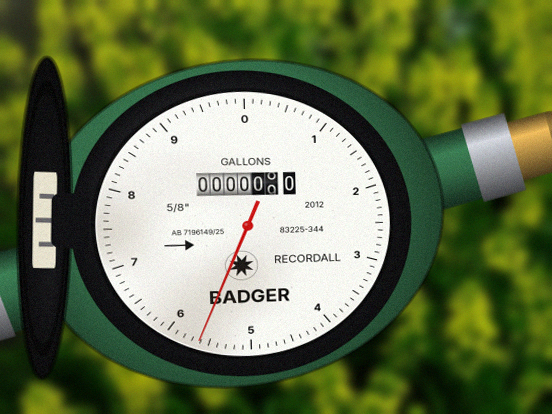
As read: **85.6** gal
